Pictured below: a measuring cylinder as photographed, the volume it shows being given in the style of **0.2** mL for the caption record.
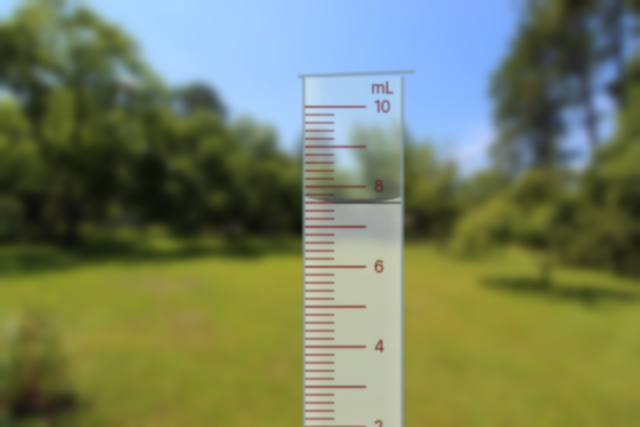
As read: **7.6** mL
